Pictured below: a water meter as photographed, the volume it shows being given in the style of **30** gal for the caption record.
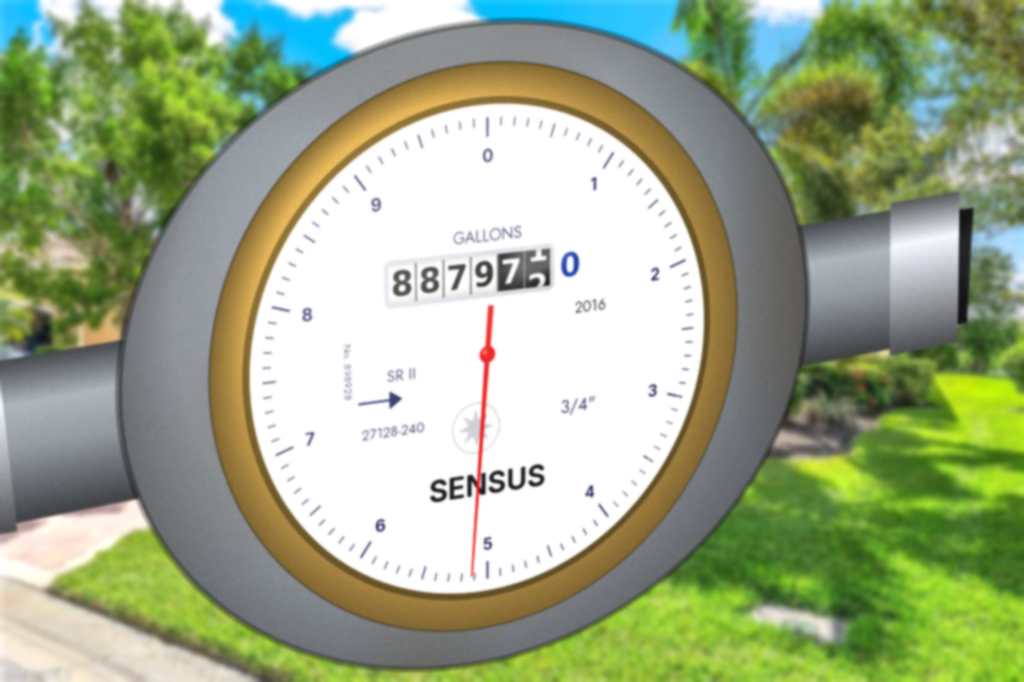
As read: **8879715.1** gal
